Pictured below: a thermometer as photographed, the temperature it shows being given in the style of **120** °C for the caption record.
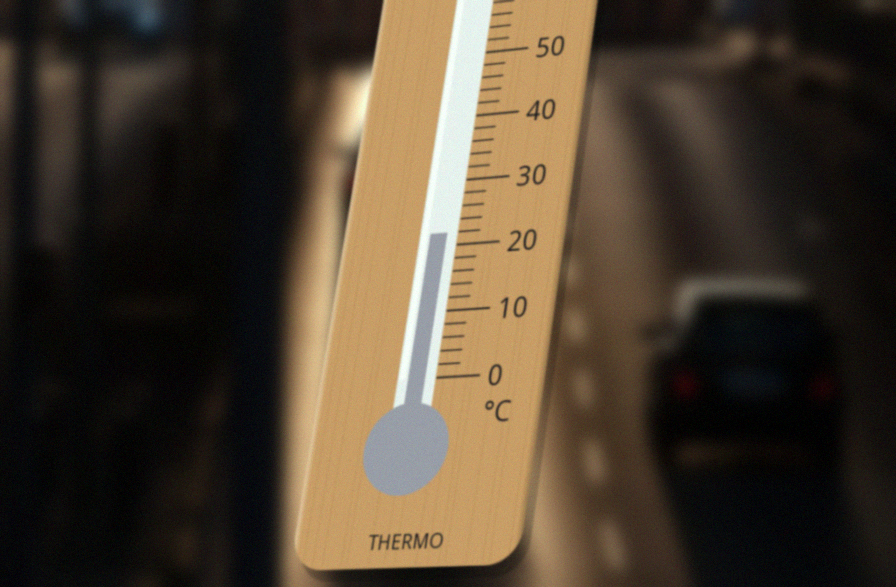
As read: **22** °C
